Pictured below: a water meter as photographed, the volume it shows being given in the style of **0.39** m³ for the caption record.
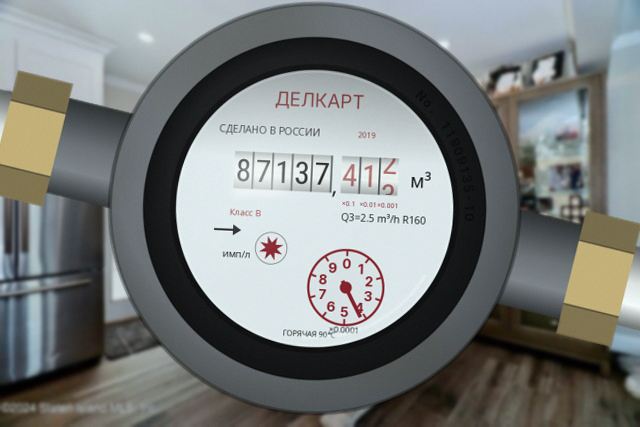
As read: **87137.4124** m³
